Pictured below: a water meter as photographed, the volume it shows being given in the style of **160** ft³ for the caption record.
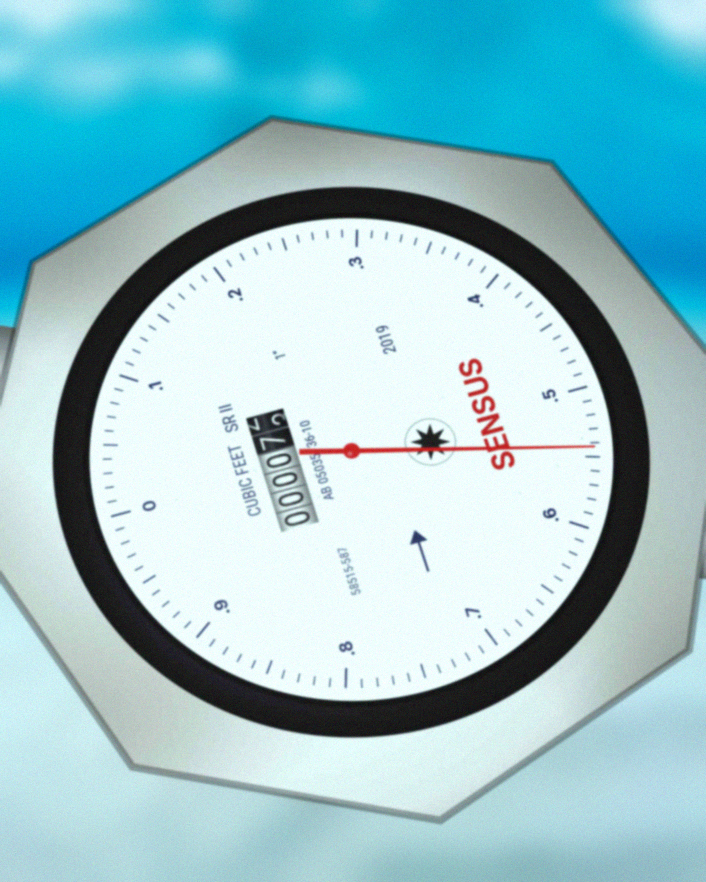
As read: **72.54** ft³
